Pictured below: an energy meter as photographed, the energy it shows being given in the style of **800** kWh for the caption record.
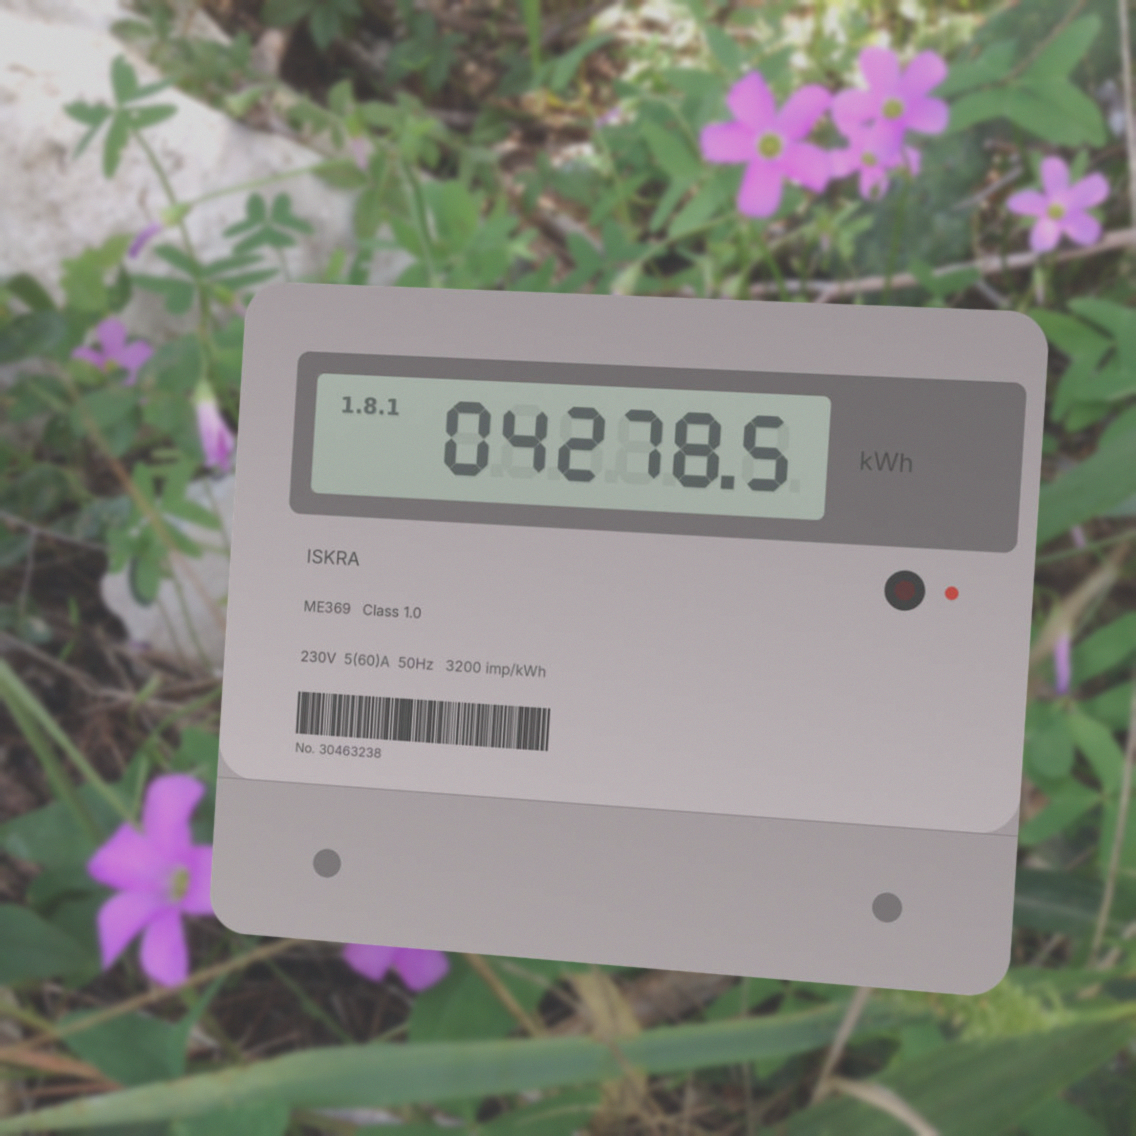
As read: **4278.5** kWh
